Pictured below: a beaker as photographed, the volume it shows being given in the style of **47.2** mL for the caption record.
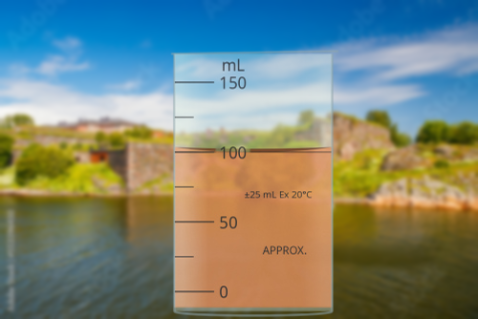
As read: **100** mL
